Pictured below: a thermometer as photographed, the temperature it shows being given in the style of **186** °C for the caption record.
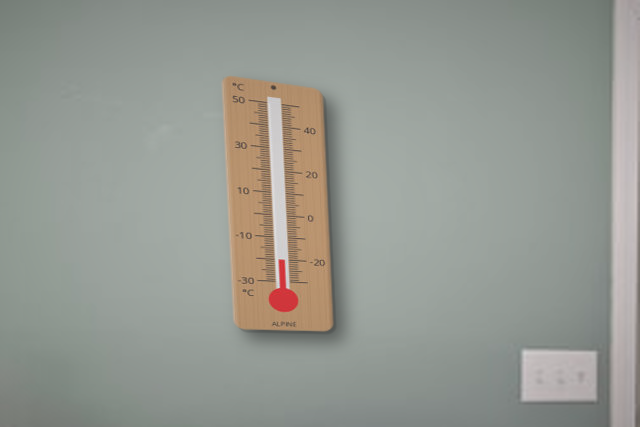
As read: **-20** °C
